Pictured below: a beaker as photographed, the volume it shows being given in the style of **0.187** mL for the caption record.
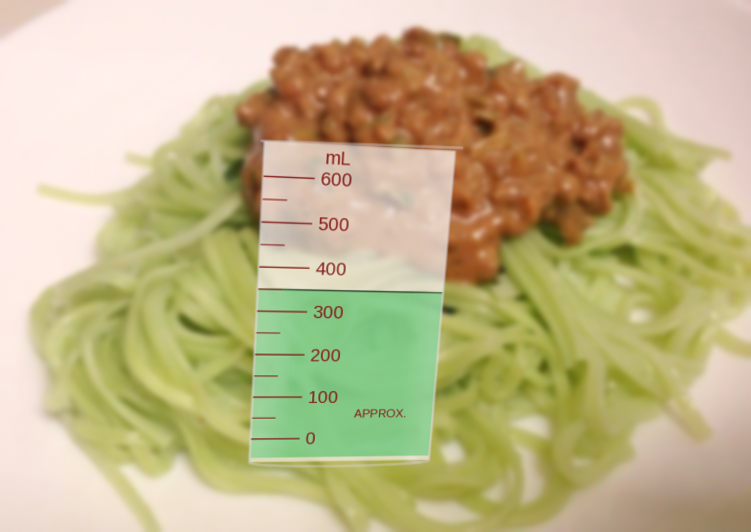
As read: **350** mL
